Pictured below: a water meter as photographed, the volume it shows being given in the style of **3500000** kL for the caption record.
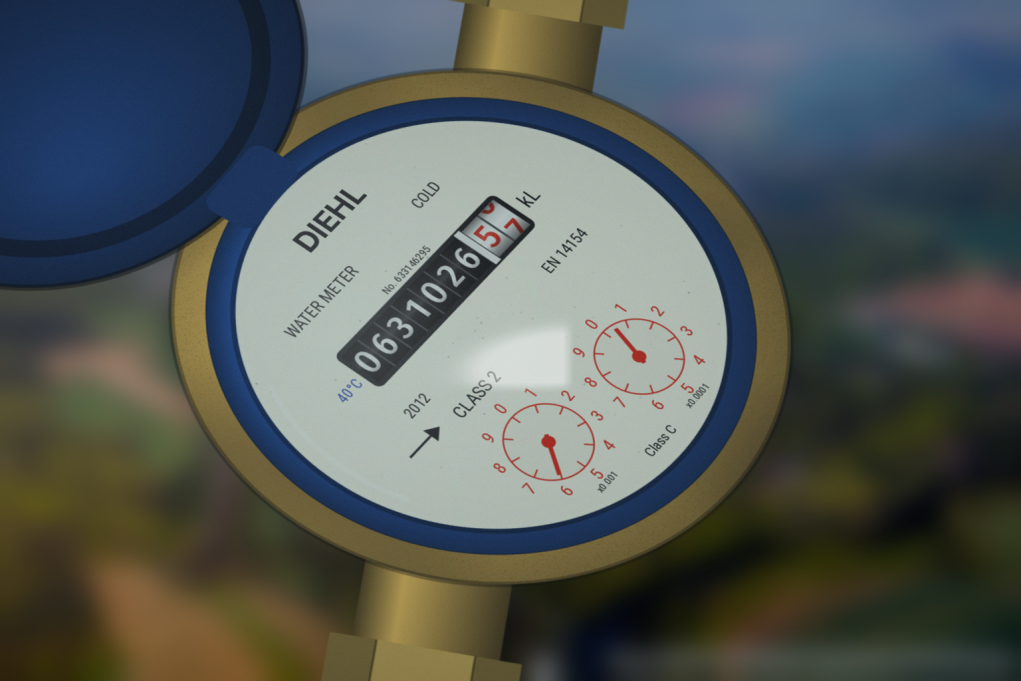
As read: **631026.5660** kL
